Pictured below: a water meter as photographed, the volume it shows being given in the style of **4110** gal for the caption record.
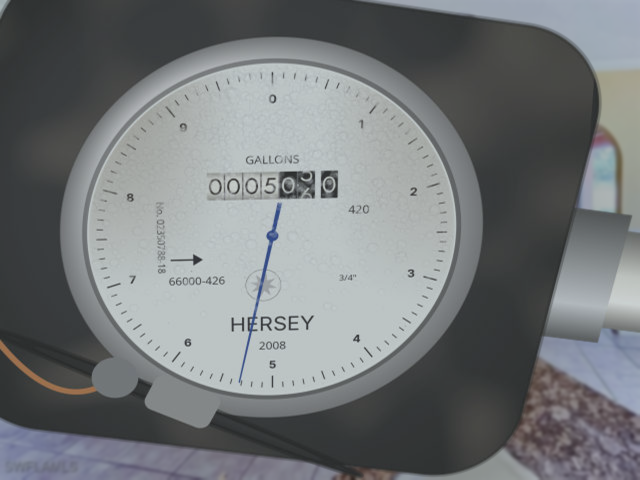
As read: **5055.3** gal
